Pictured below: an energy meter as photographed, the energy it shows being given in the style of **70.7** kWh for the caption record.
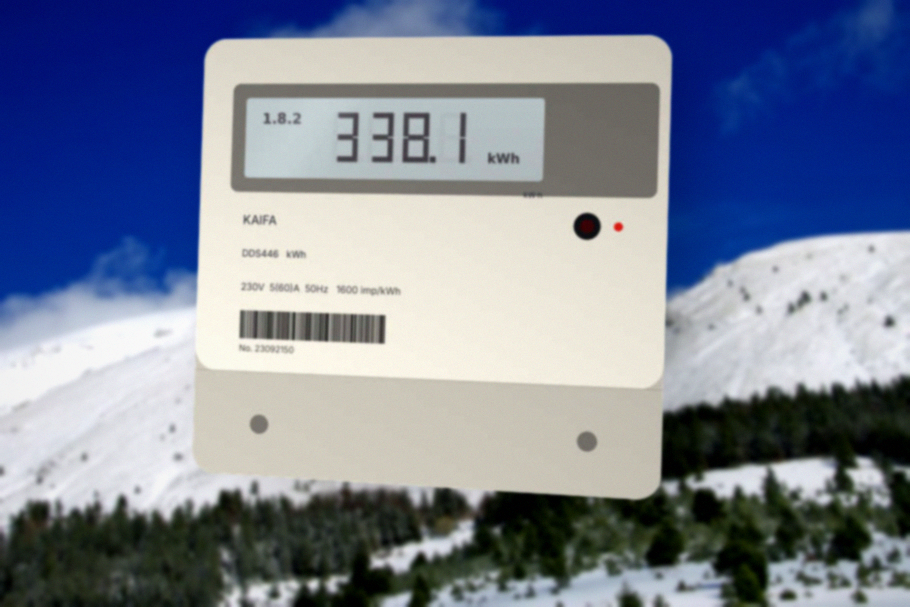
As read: **338.1** kWh
